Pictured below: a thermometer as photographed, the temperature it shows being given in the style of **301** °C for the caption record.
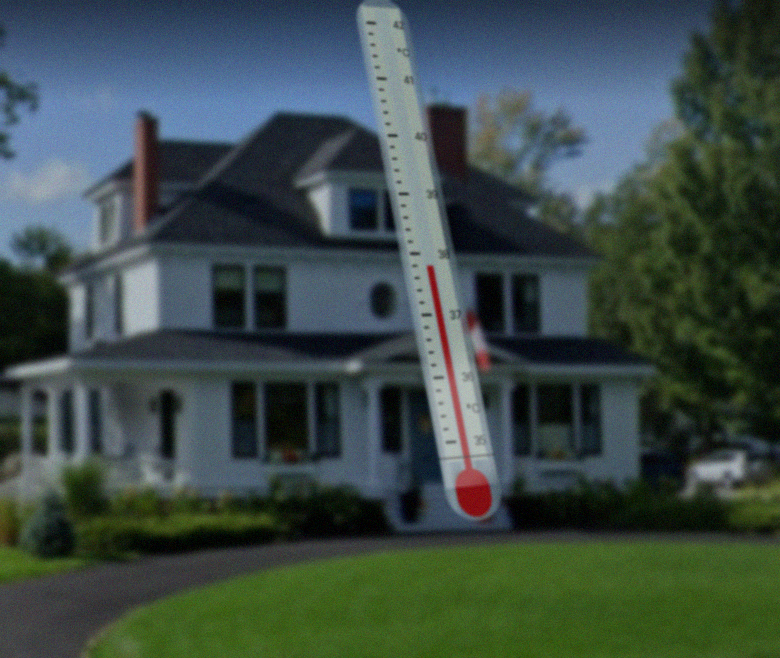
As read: **37.8** °C
